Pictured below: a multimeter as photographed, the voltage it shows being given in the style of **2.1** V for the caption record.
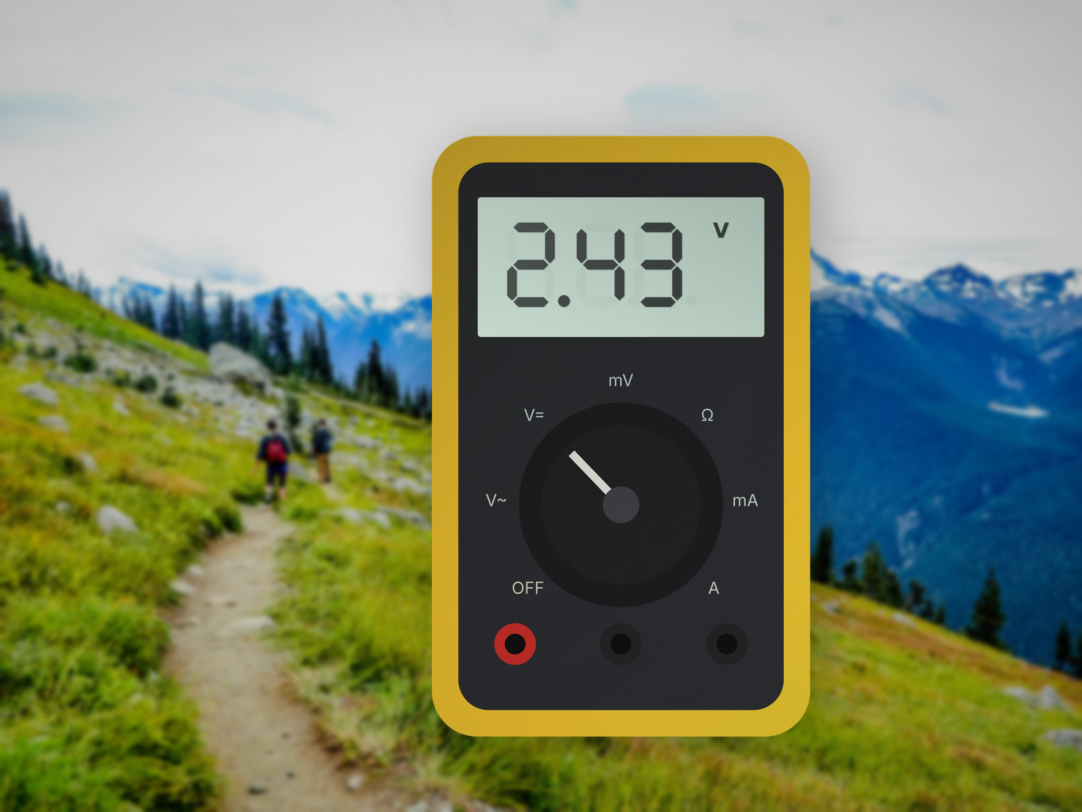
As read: **2.43** V
